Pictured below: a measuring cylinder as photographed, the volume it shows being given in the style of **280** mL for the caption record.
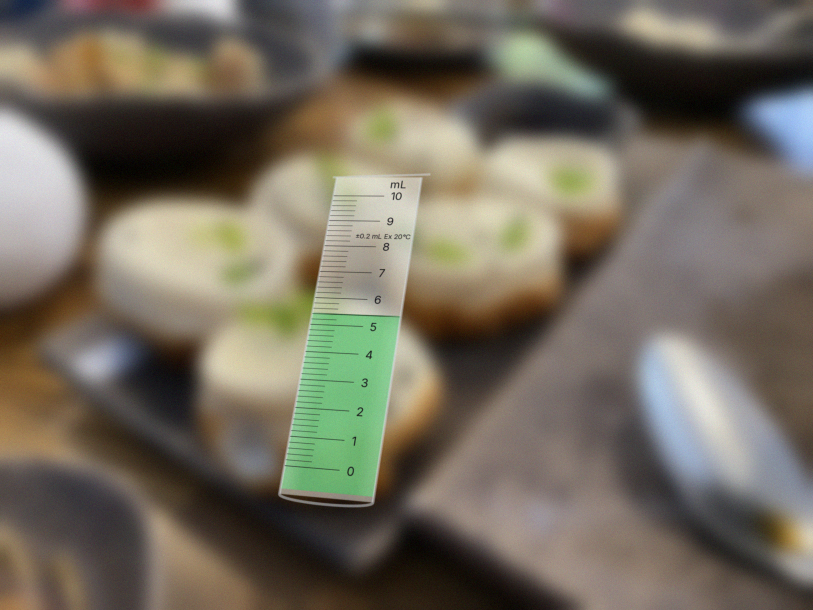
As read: **5.4** mL
